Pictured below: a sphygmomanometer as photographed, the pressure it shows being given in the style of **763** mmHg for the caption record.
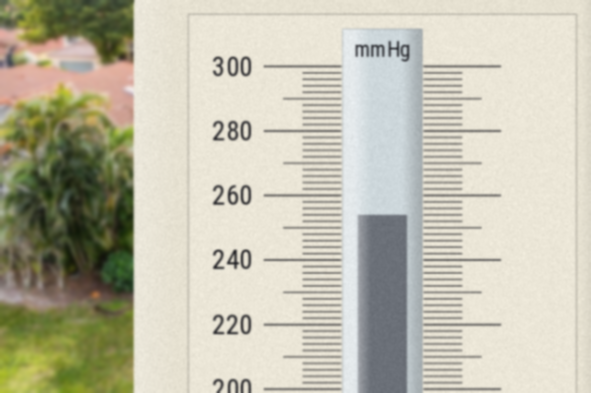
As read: **254** mmHg
